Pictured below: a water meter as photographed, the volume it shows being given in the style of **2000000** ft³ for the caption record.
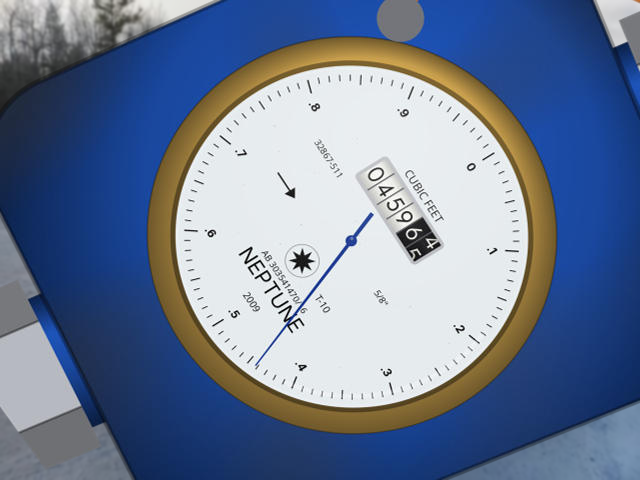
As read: **45964.44** ft³
